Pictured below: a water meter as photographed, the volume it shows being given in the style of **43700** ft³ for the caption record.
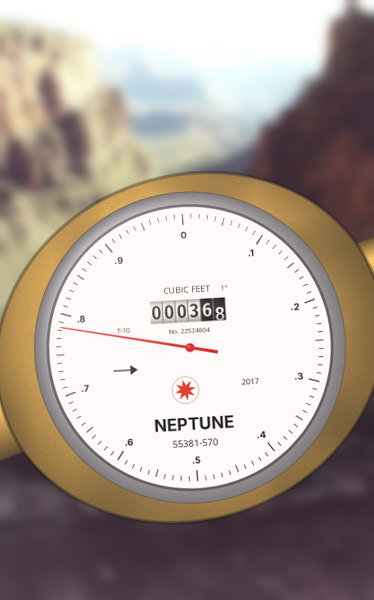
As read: **367.78** ft³
